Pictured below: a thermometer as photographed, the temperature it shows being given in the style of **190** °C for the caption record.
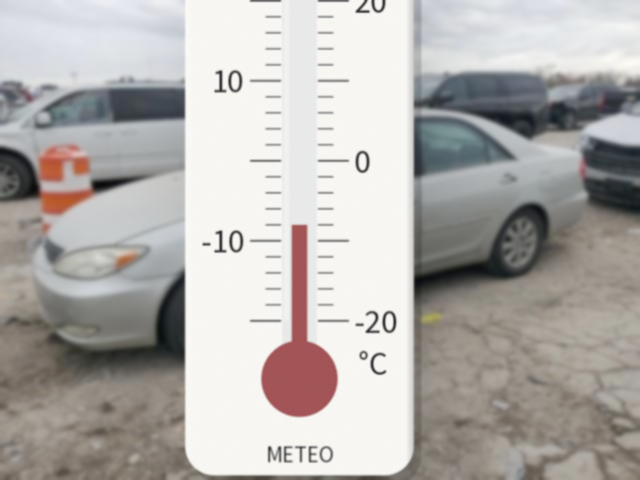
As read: **-8** °C
